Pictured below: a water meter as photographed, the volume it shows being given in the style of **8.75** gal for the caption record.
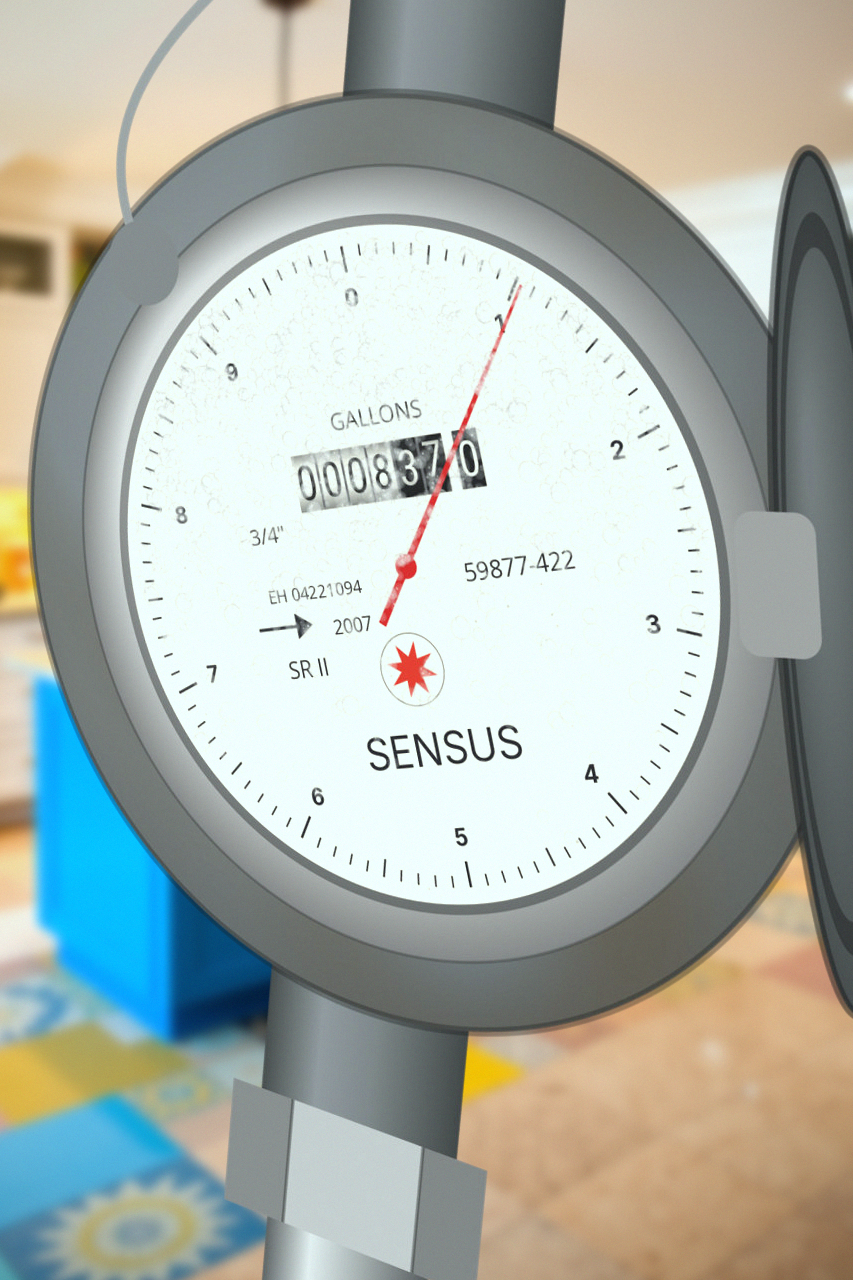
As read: **8371.0** gal
